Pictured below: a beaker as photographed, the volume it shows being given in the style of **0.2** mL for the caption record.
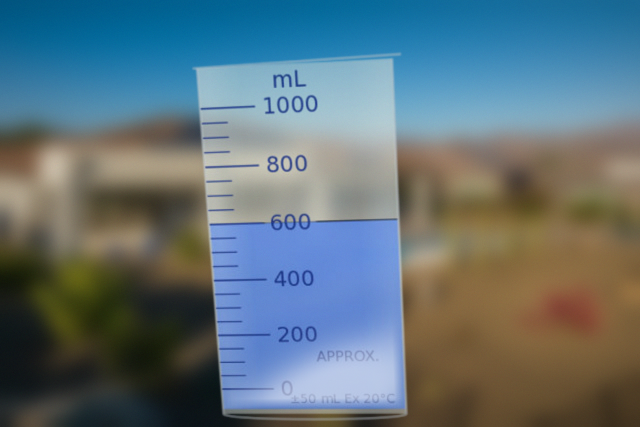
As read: **600** mL
